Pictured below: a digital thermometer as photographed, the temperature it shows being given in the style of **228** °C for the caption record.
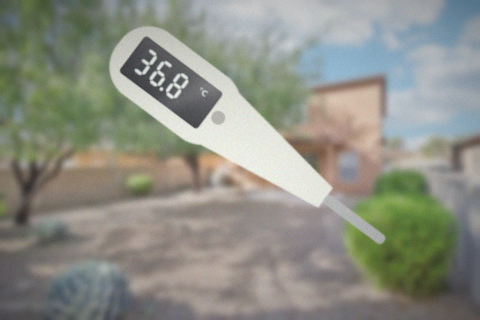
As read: **36.8** °C
